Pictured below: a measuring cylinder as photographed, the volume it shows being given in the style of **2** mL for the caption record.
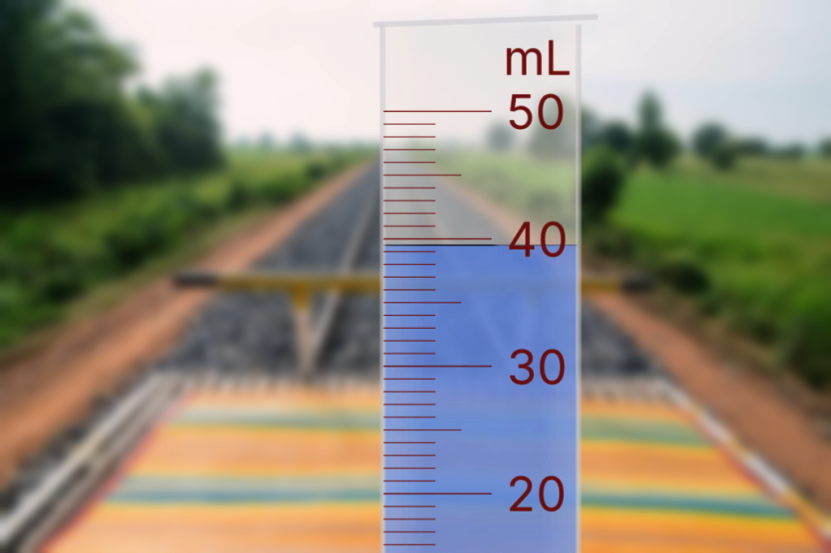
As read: **39.5** mL
